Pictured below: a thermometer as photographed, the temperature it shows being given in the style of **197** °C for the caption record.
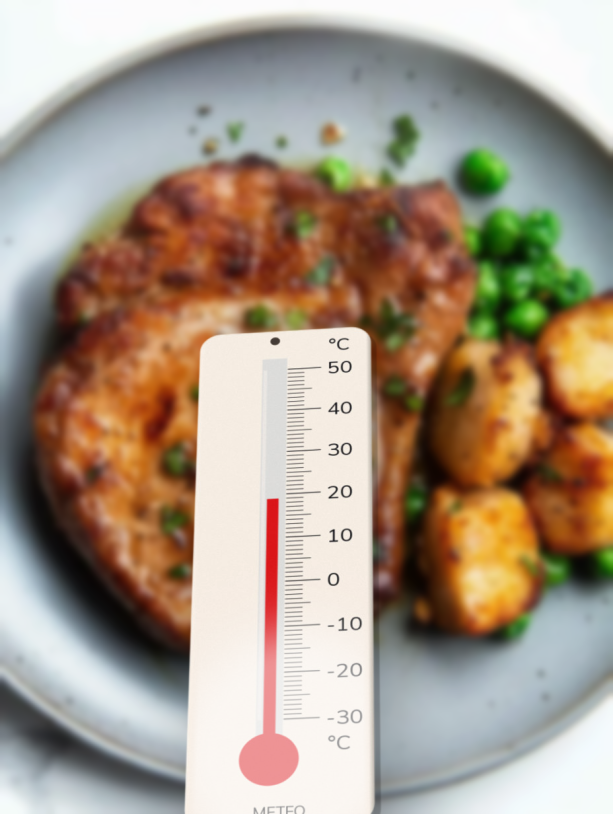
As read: **19** °C
